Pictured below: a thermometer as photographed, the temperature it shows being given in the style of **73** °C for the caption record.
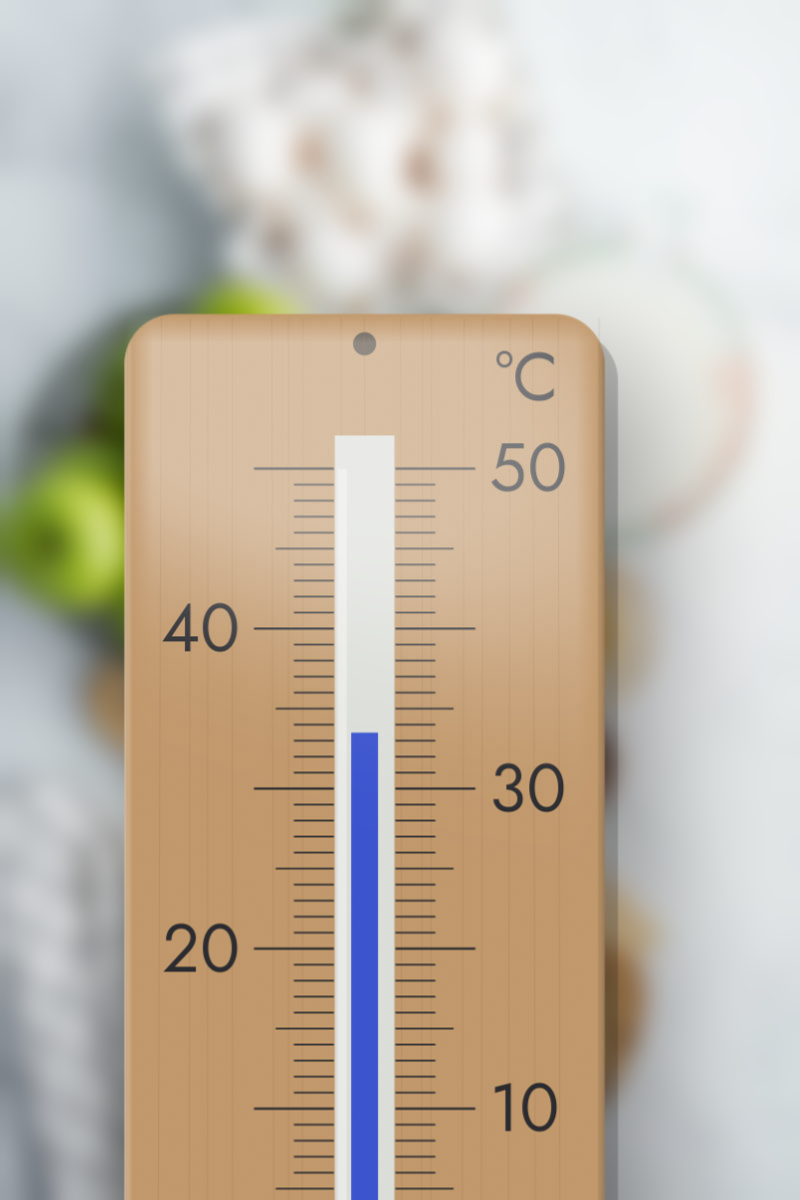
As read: **33.5** °C
